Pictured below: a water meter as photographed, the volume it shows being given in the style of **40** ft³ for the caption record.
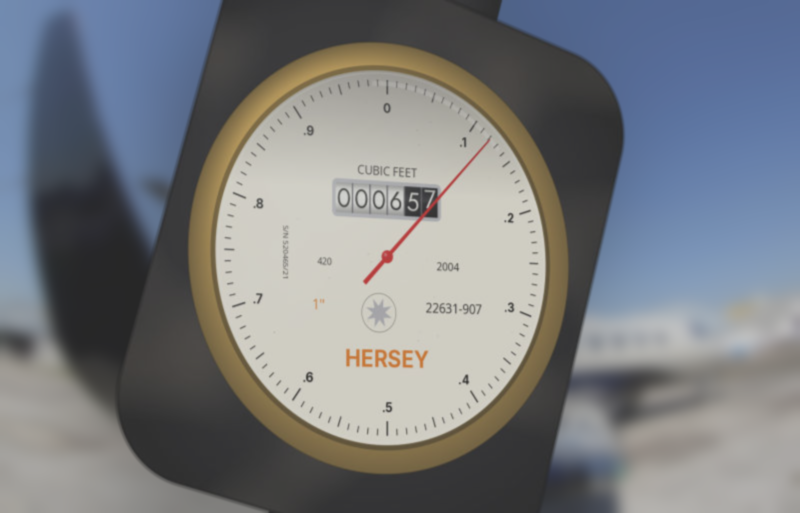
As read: **657.12** ft³
